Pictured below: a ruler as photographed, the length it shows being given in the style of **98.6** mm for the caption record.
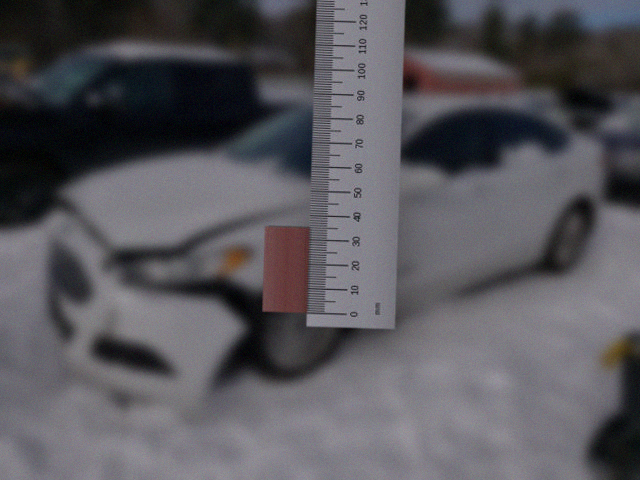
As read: **35** mm
